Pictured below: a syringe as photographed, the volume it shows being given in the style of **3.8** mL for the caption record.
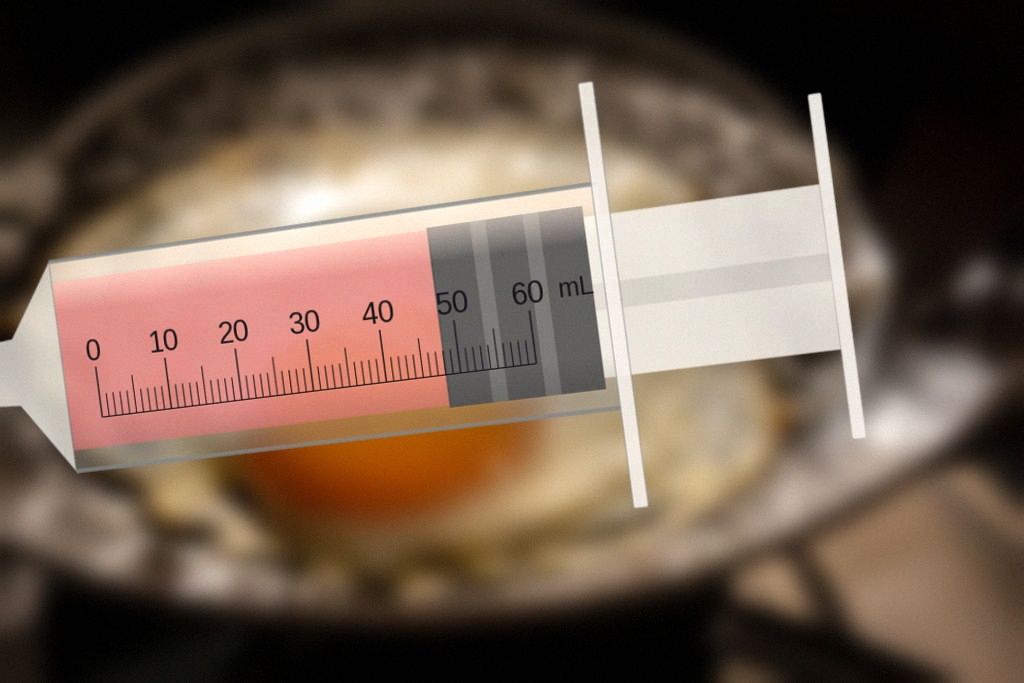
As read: **48** mL
